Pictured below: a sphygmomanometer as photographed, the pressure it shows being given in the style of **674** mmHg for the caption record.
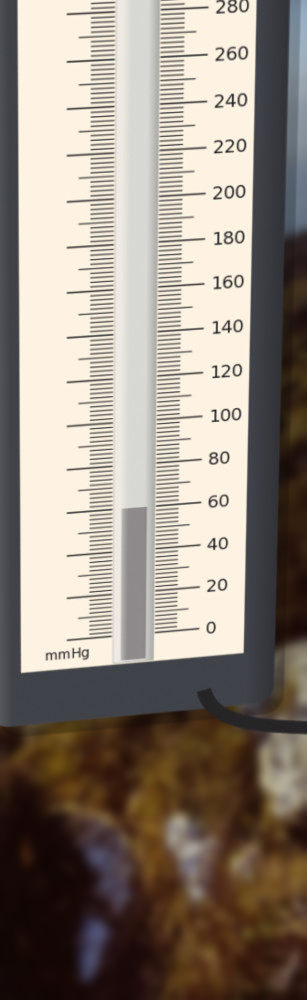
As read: **60** mmHg
